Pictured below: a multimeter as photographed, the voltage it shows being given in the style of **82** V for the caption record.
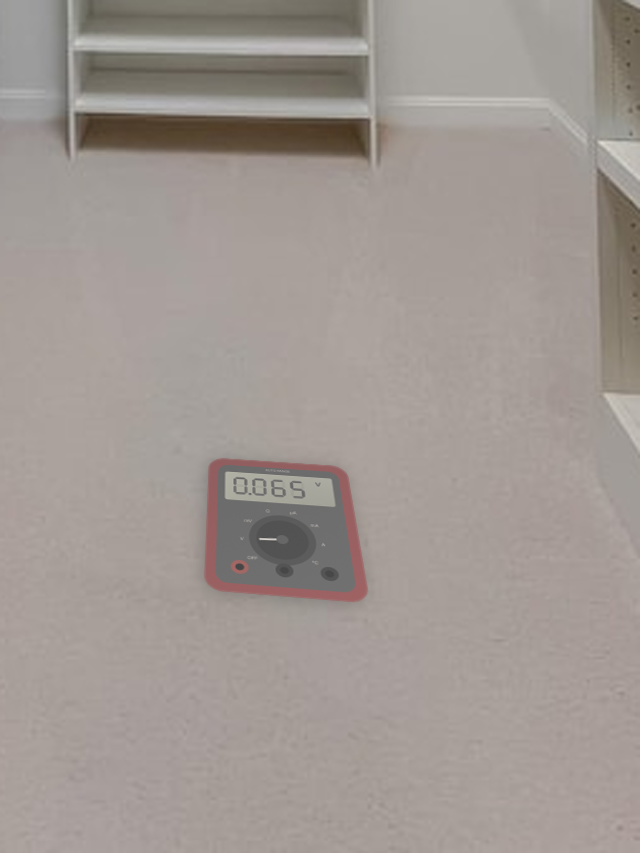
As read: **0.065** V
